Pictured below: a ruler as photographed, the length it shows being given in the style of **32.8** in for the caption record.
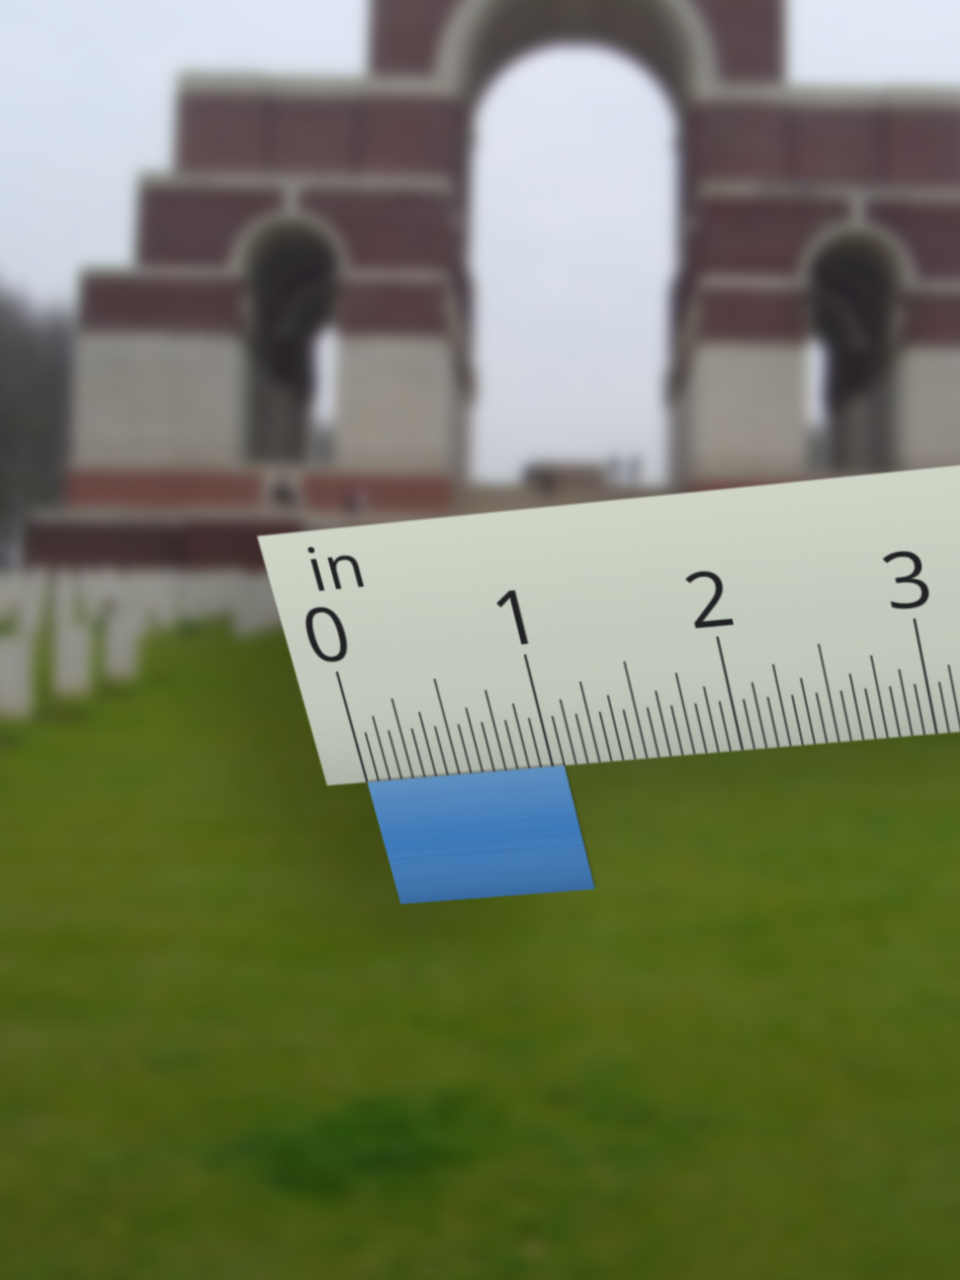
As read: **1.0625** in
